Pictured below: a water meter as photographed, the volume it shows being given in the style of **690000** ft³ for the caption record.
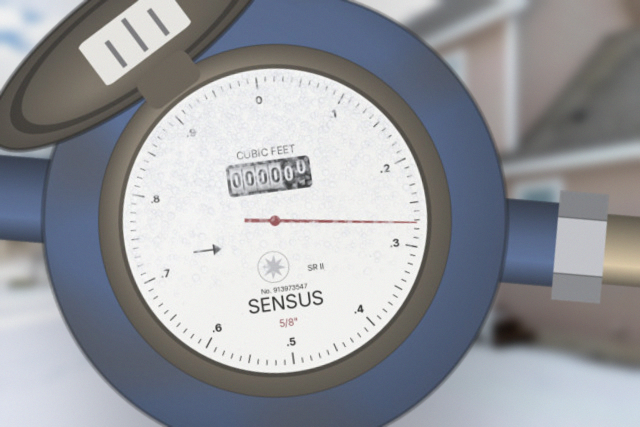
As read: **0.27** ft³
